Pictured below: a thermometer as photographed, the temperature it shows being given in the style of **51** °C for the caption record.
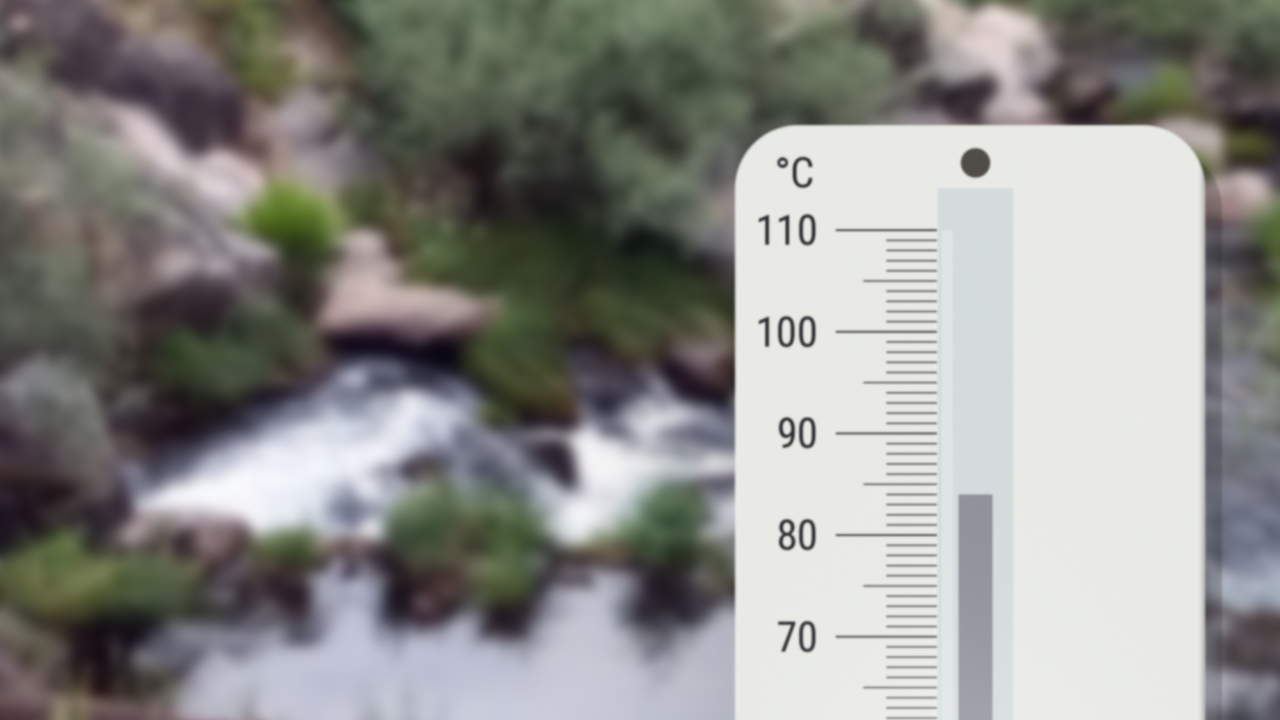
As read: **84** °C
